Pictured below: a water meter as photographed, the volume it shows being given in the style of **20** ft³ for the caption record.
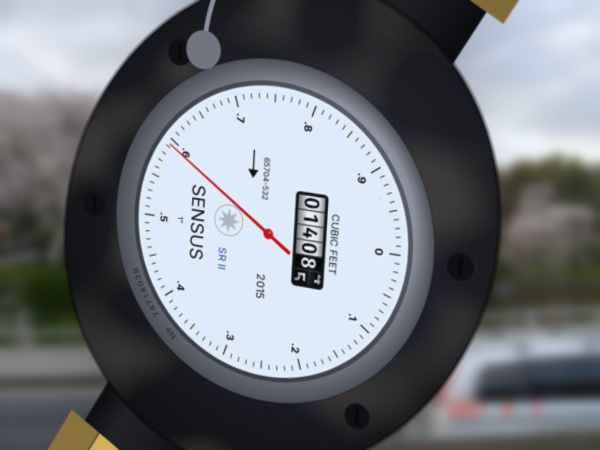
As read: **14084.59** ft³
